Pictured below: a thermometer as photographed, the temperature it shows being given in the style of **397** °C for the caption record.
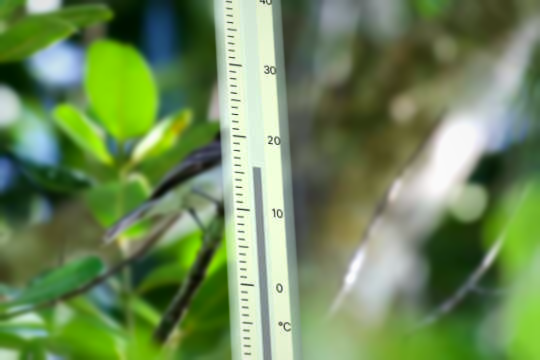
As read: **16** °C
